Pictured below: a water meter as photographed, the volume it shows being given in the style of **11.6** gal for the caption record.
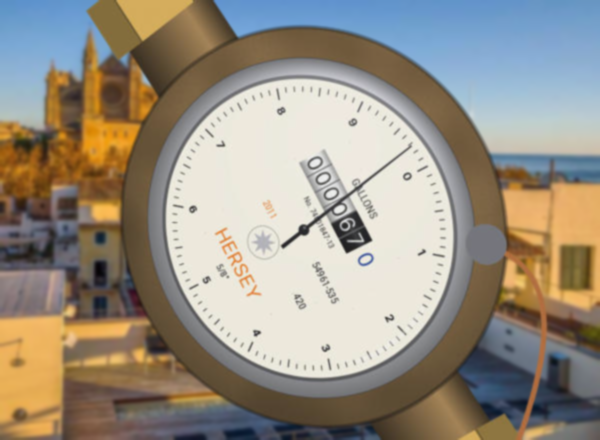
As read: **669.7** gal
